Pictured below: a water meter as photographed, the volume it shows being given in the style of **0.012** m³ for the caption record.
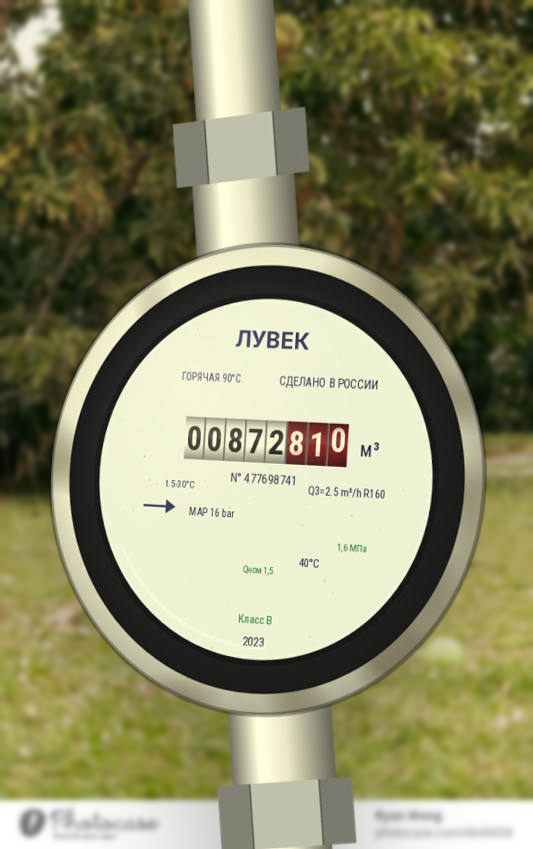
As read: **872.810** m³
